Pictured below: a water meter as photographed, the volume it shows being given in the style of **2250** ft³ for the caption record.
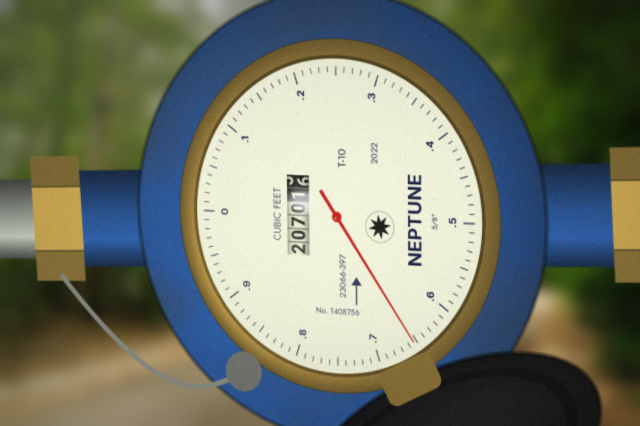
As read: **207015.65** ft³
